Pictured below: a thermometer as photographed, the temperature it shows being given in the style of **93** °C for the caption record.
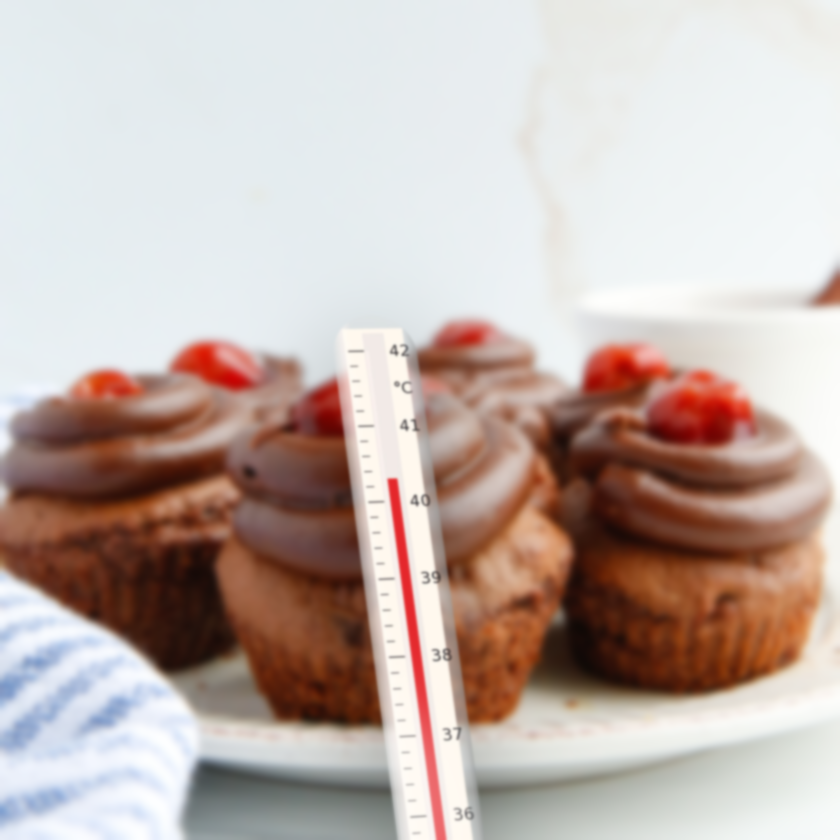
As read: **40.3** °C
